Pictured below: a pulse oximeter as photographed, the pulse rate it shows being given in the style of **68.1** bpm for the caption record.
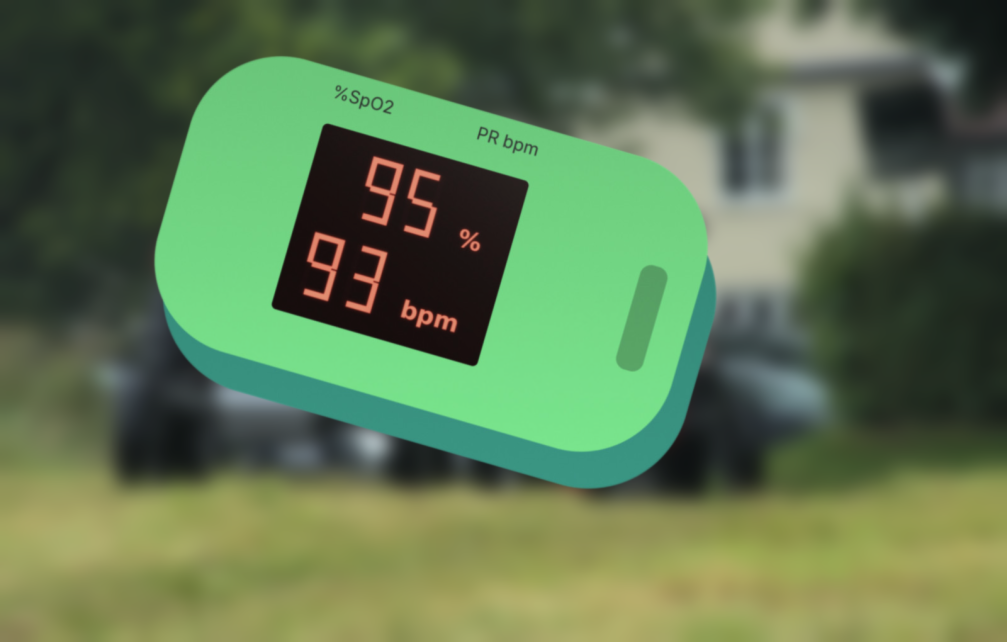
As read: **93** bpm
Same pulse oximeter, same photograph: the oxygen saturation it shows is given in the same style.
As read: **95** %
